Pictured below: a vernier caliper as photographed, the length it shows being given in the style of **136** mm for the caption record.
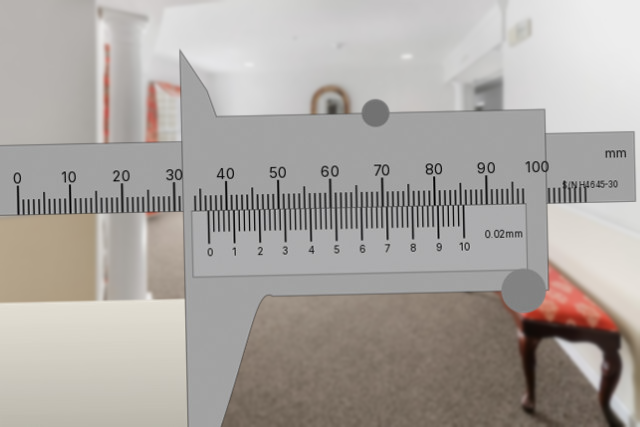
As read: **36.5** mm
